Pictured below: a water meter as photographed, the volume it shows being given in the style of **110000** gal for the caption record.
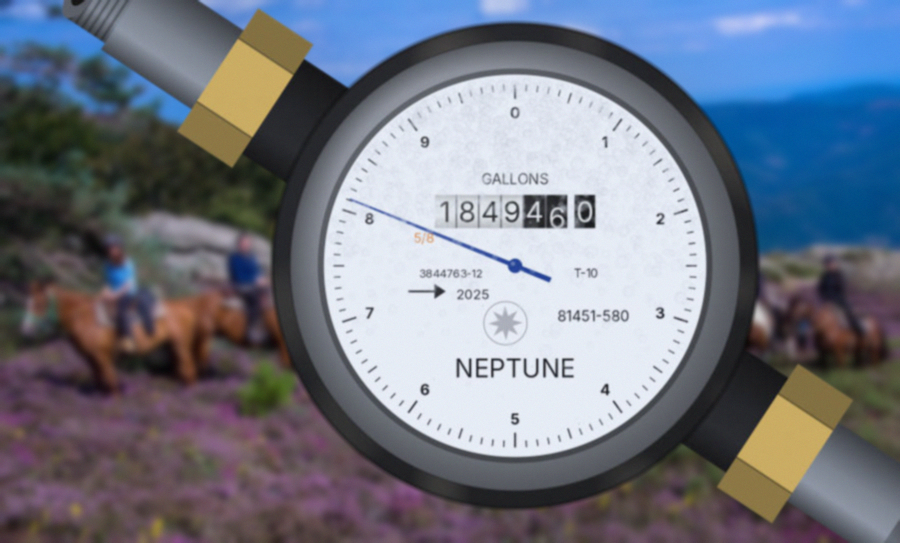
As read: **1849458.1** gal
